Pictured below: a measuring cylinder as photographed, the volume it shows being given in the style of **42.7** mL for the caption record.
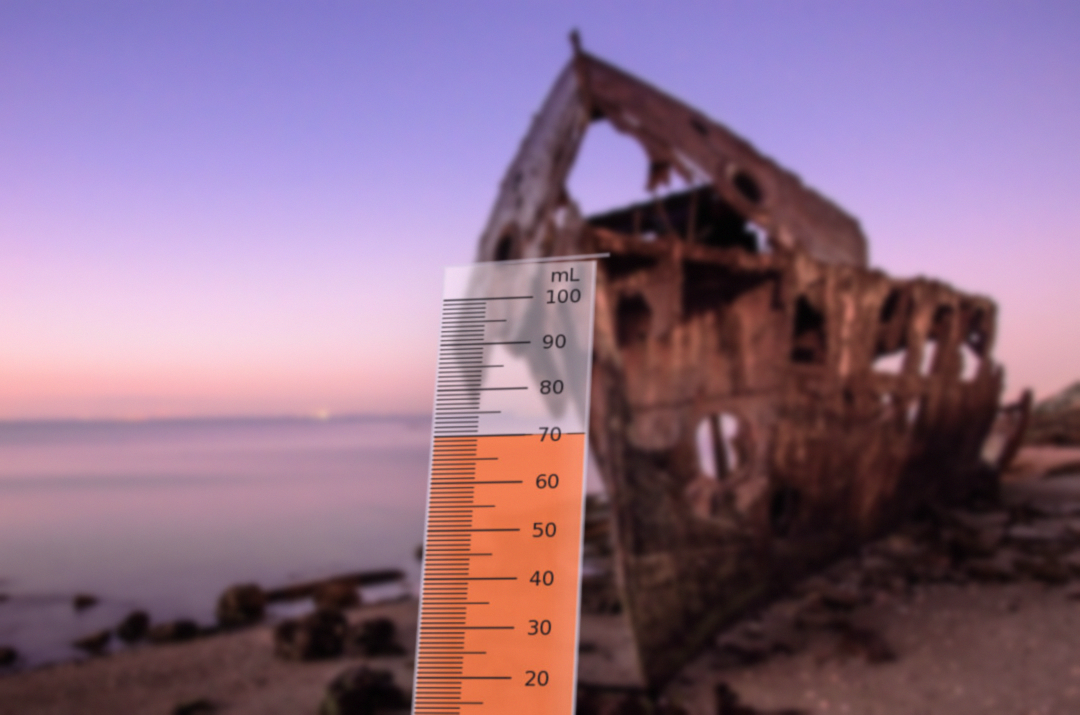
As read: **70** mL
